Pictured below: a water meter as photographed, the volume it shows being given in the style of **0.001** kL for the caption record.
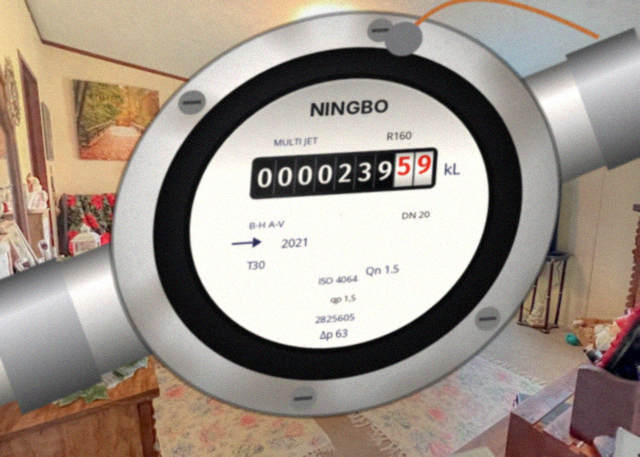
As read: **239.59** kL
